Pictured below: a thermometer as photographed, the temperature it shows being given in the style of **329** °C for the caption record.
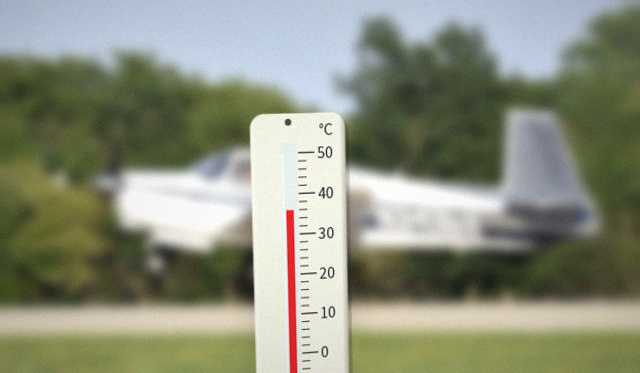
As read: **36** °C
